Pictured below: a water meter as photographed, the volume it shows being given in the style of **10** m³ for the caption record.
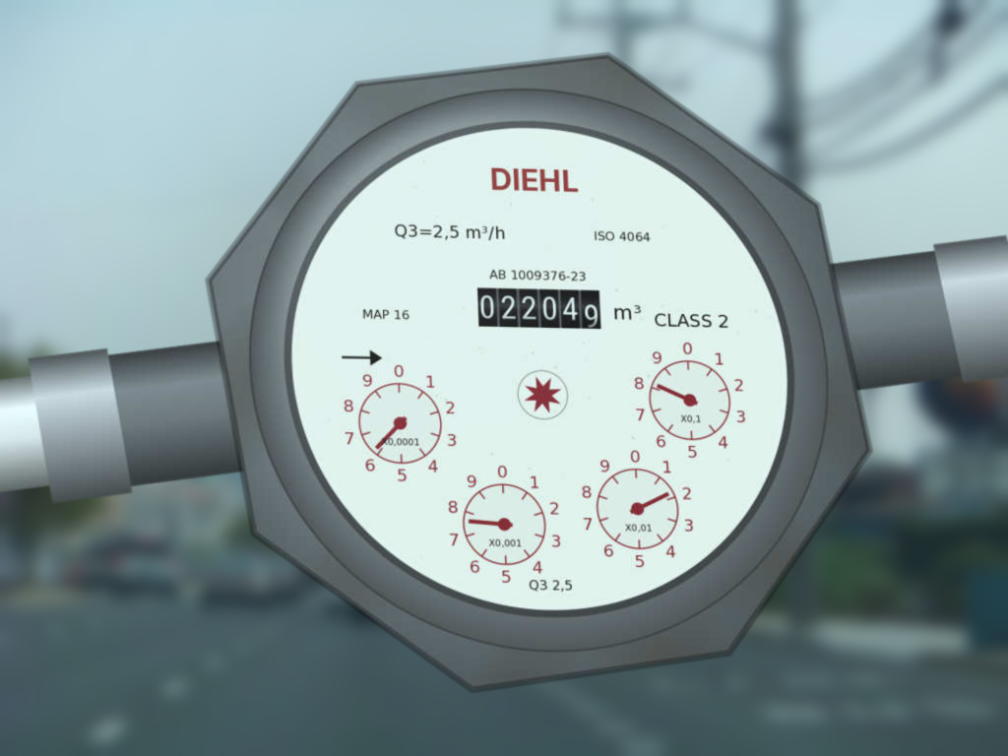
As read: **22048.8176** m³
